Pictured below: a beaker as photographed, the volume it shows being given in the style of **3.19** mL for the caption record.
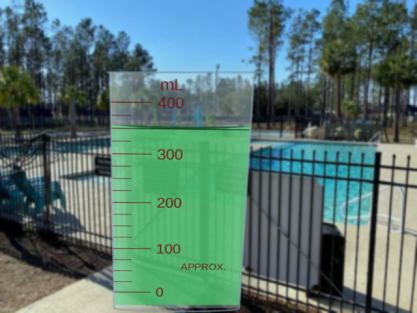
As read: **350** mL
